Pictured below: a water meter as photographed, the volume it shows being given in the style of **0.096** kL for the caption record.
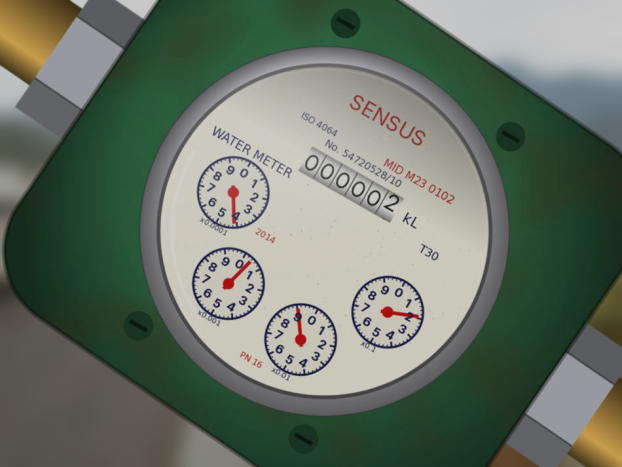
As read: **2.1904** kL
